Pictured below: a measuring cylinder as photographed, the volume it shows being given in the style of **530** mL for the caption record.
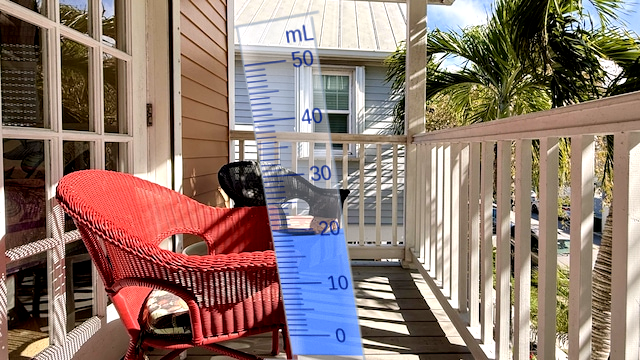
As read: **19** mL
